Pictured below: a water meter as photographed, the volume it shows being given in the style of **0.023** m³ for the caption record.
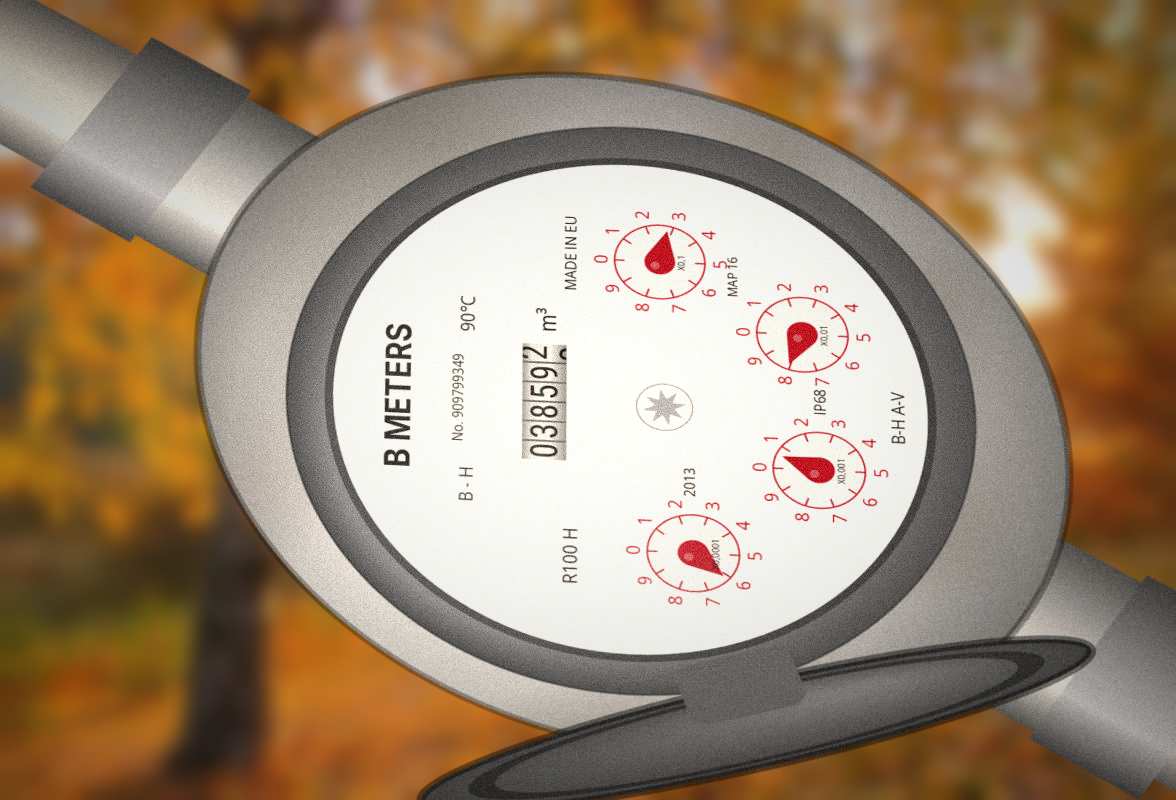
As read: **38592.2806** m³
